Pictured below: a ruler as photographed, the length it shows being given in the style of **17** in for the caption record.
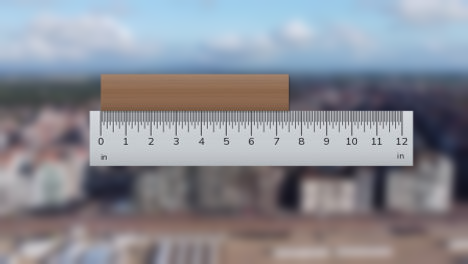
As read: **7.5** in
